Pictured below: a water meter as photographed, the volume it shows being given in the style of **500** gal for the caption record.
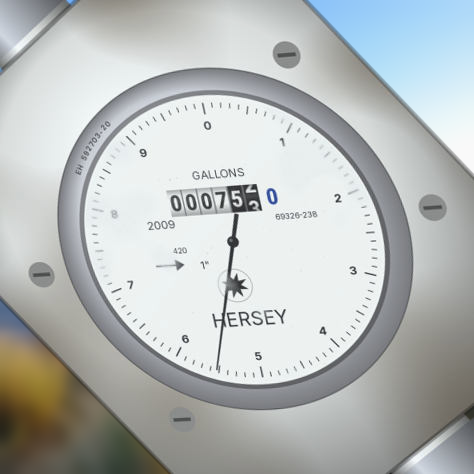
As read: **7525.5** gal
